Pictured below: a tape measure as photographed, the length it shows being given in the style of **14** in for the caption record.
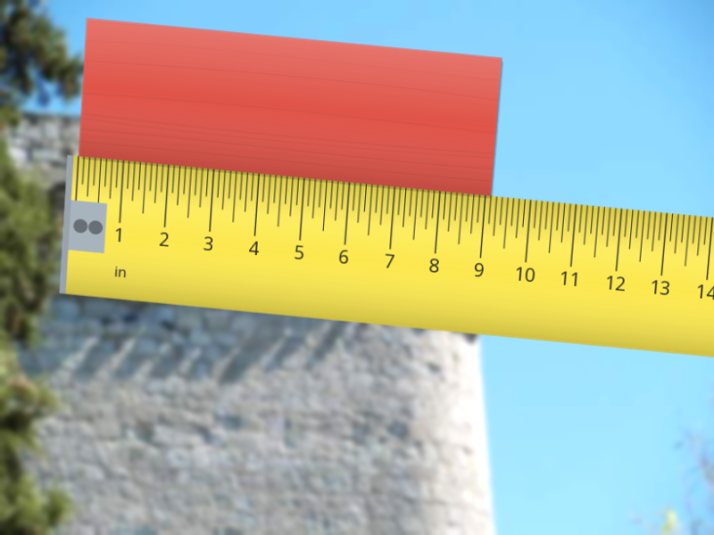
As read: **9.125** in
